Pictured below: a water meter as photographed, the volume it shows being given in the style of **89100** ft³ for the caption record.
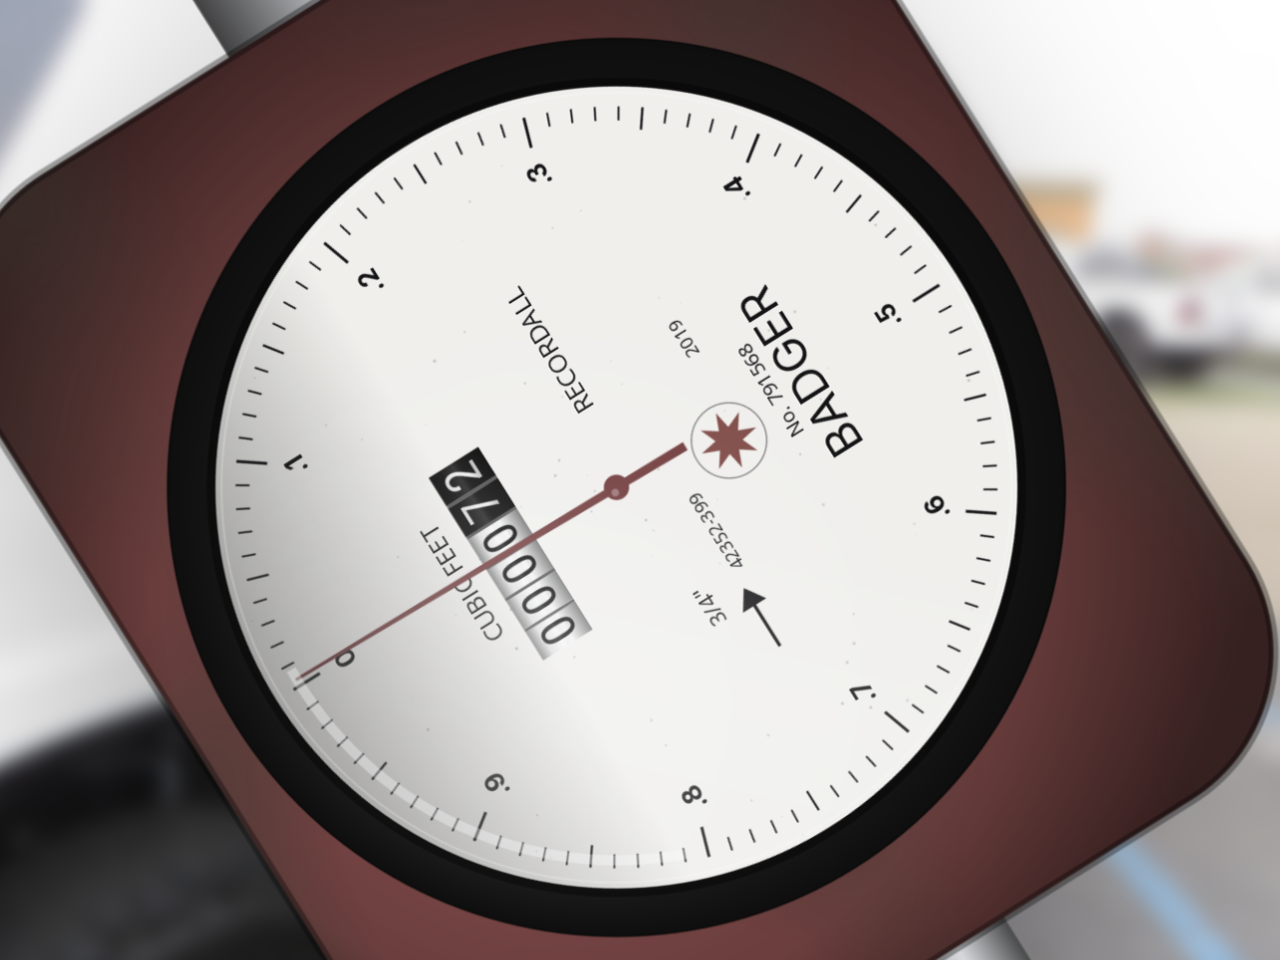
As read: **72.00** ft³
